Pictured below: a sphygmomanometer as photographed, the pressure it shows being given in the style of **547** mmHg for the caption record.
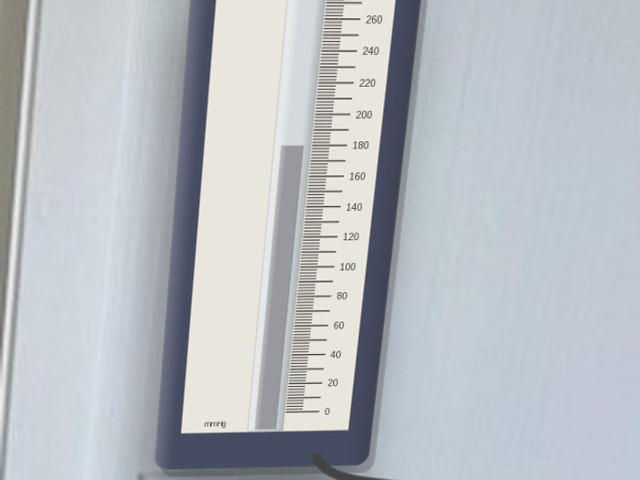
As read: **180** mmHg
